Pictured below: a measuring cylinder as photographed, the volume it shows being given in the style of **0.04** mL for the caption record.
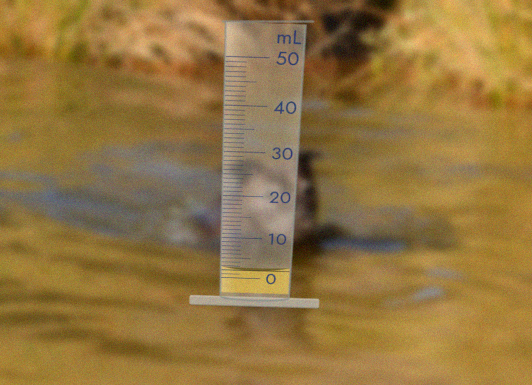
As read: **2** mL
